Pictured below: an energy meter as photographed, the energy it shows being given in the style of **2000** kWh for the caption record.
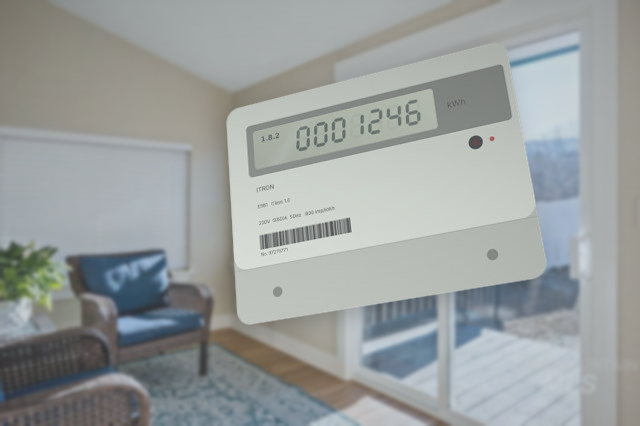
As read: **1246** kWh
